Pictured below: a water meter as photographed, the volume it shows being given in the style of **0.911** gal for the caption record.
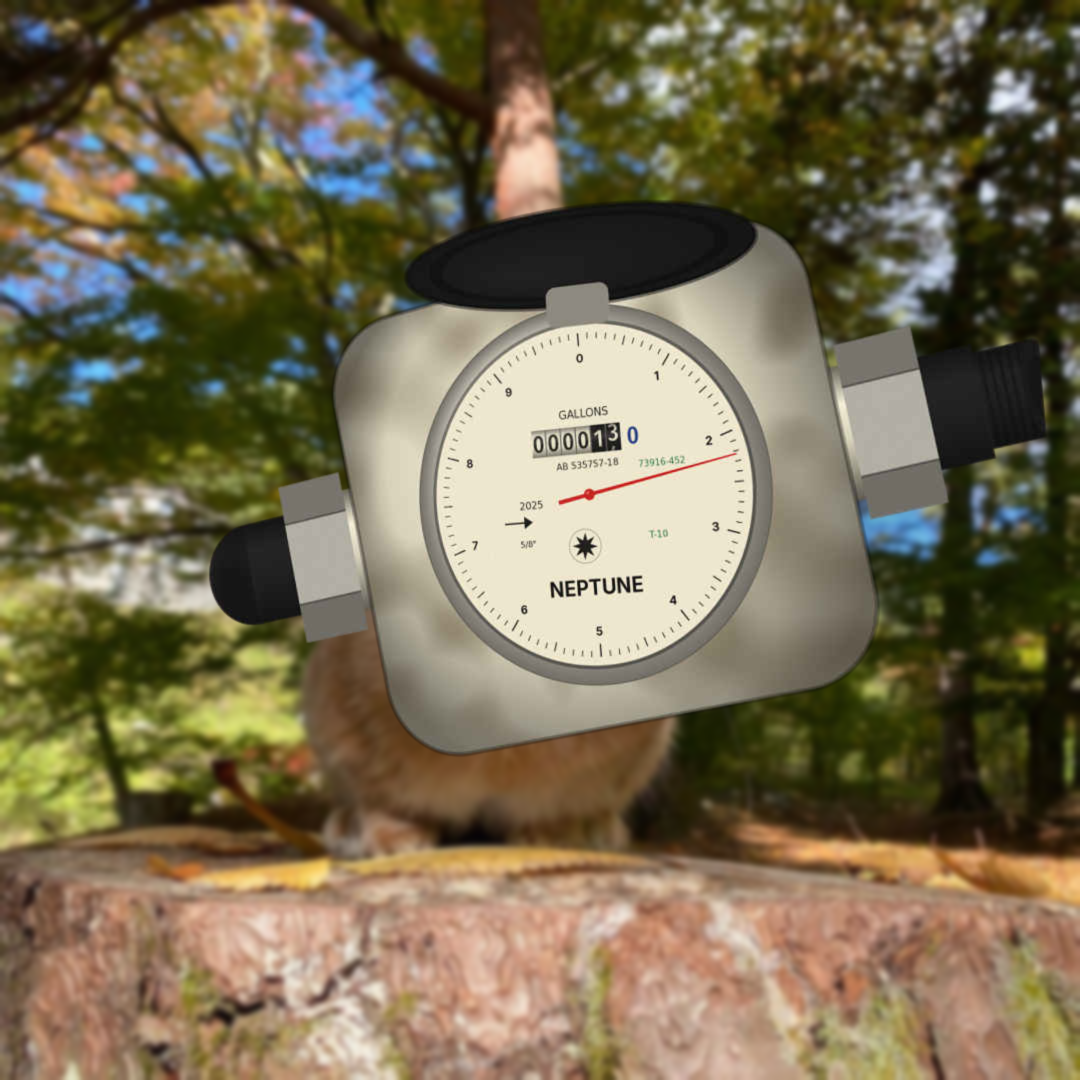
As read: **132.2** gal
